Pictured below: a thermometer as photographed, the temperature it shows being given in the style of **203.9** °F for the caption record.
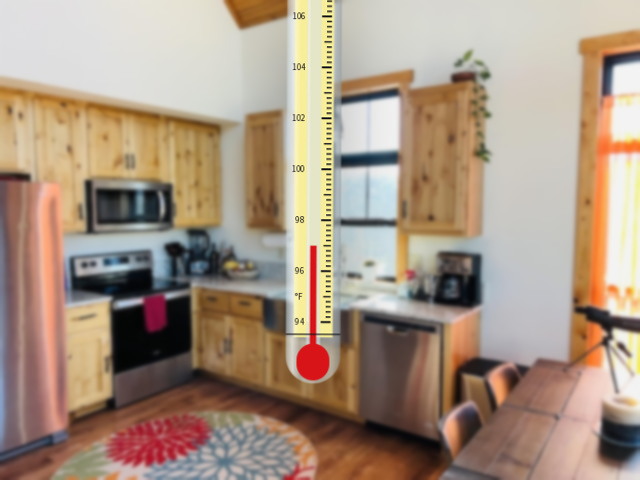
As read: **97** °F
